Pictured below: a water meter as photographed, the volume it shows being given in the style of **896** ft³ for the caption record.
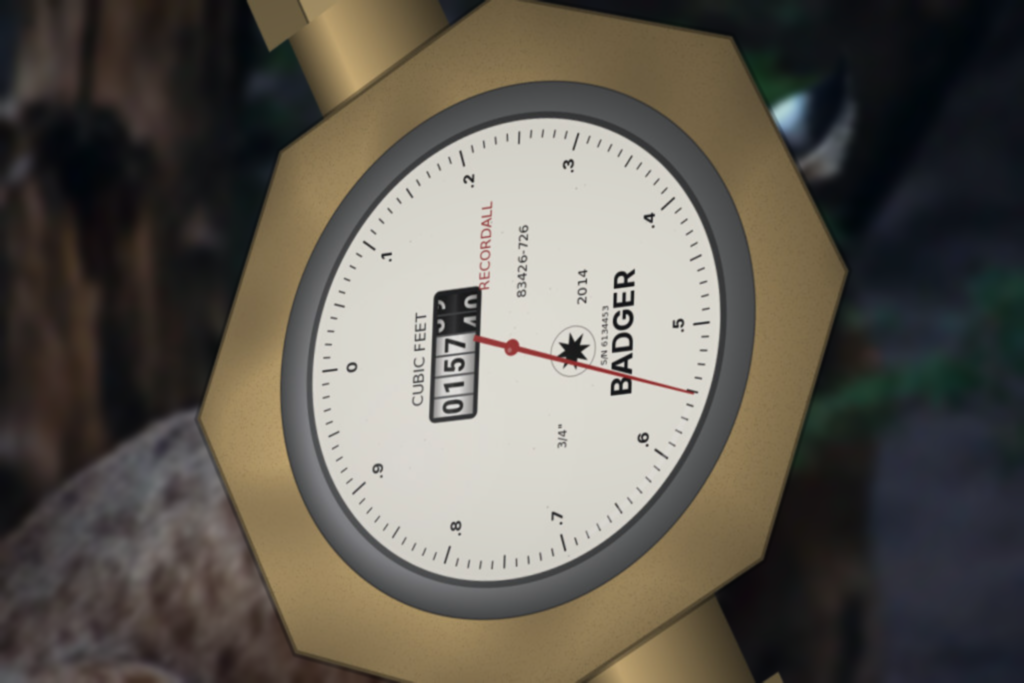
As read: **15739.55** ft³
